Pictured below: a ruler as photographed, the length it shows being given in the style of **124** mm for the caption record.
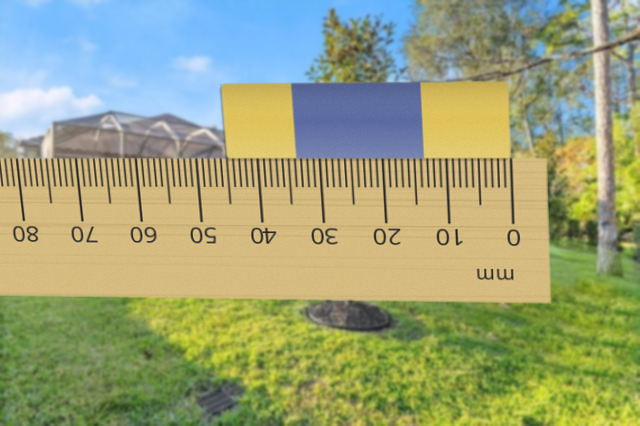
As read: **45** mm
